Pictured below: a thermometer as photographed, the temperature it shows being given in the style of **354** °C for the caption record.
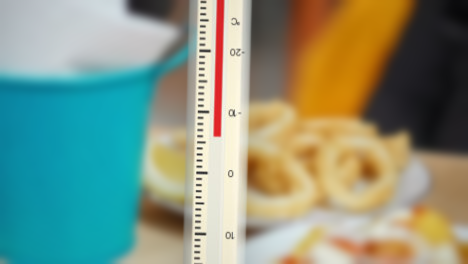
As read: **-6** °C
